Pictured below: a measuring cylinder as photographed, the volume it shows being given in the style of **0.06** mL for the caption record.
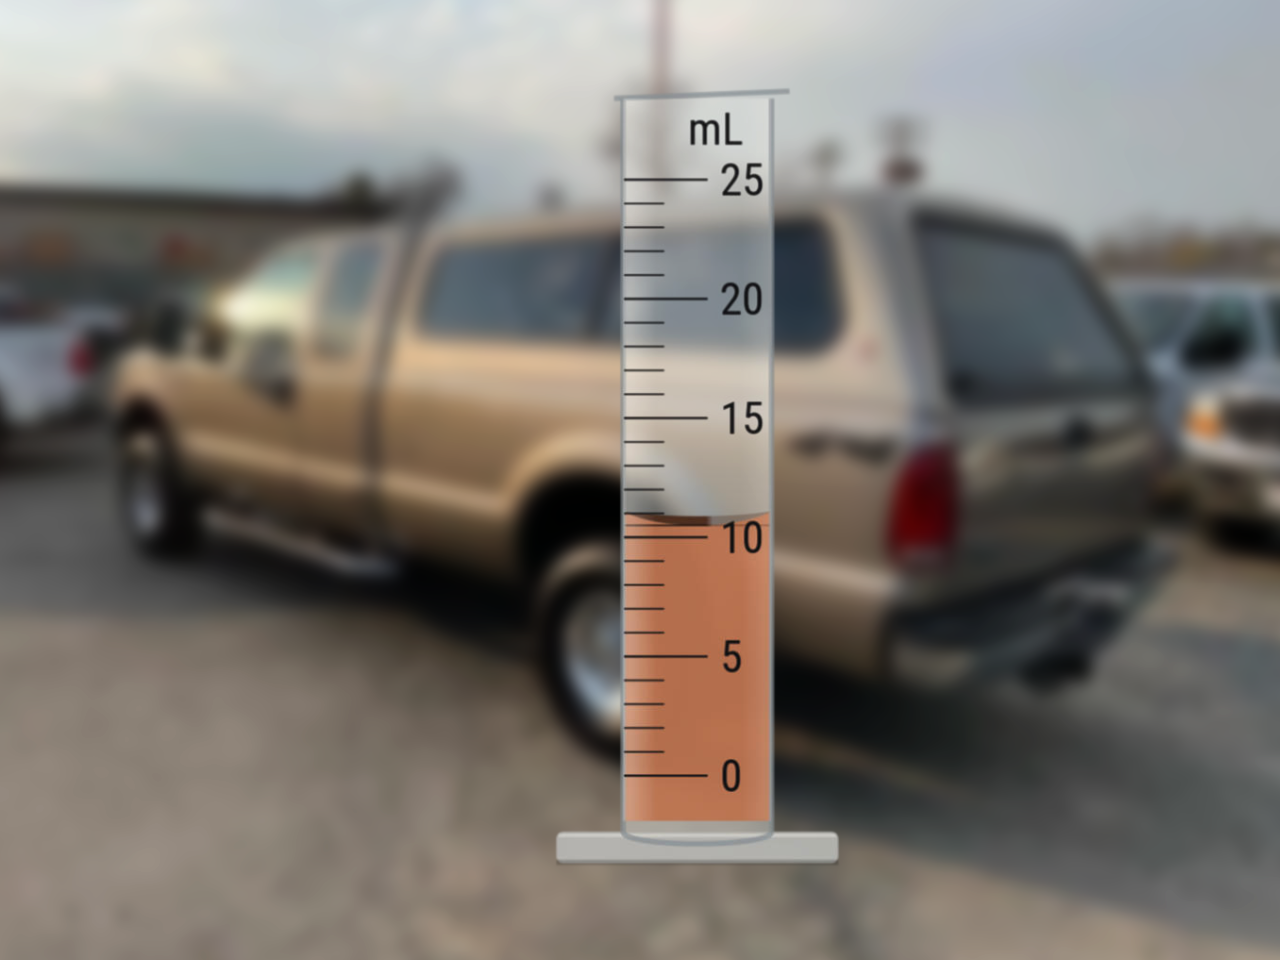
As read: **10.5** mL
